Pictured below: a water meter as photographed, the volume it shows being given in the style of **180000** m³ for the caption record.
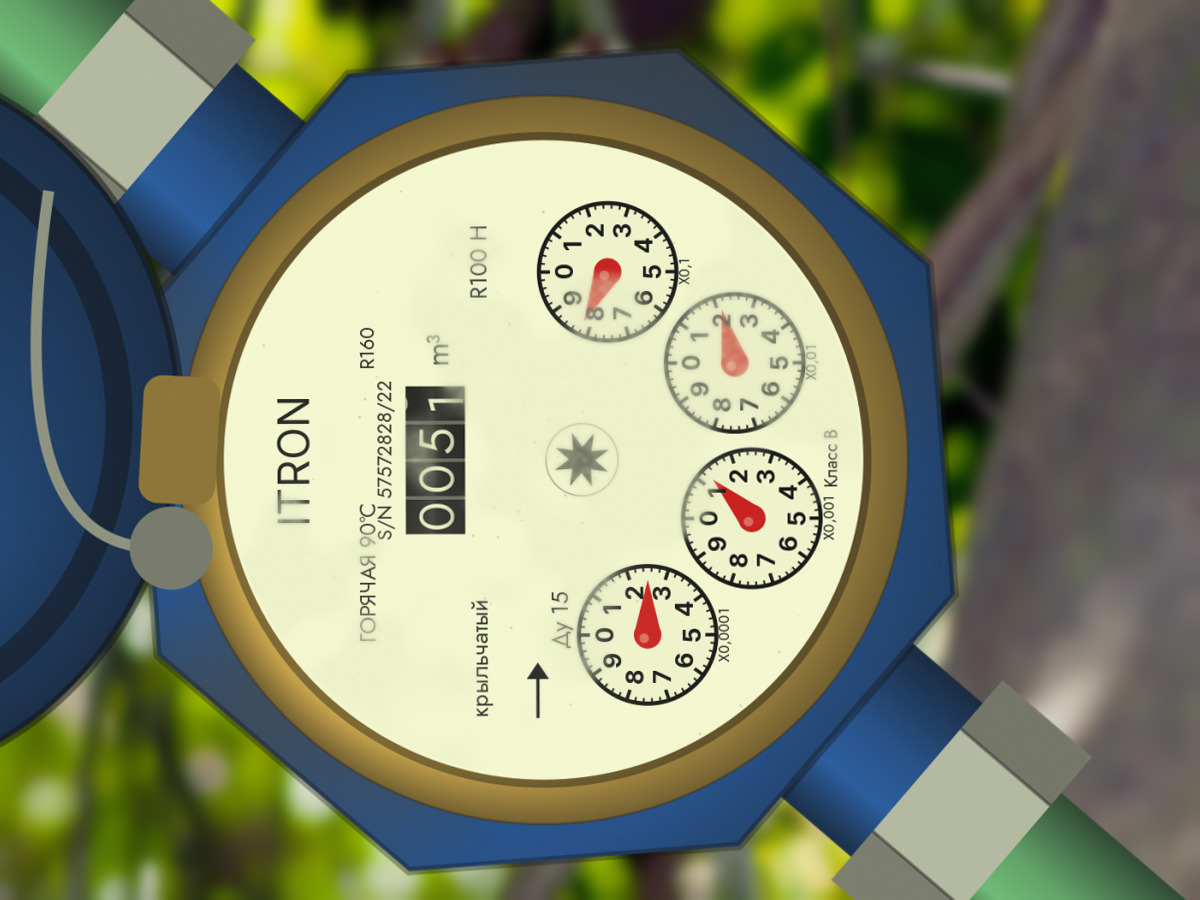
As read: **50.8212** m³
